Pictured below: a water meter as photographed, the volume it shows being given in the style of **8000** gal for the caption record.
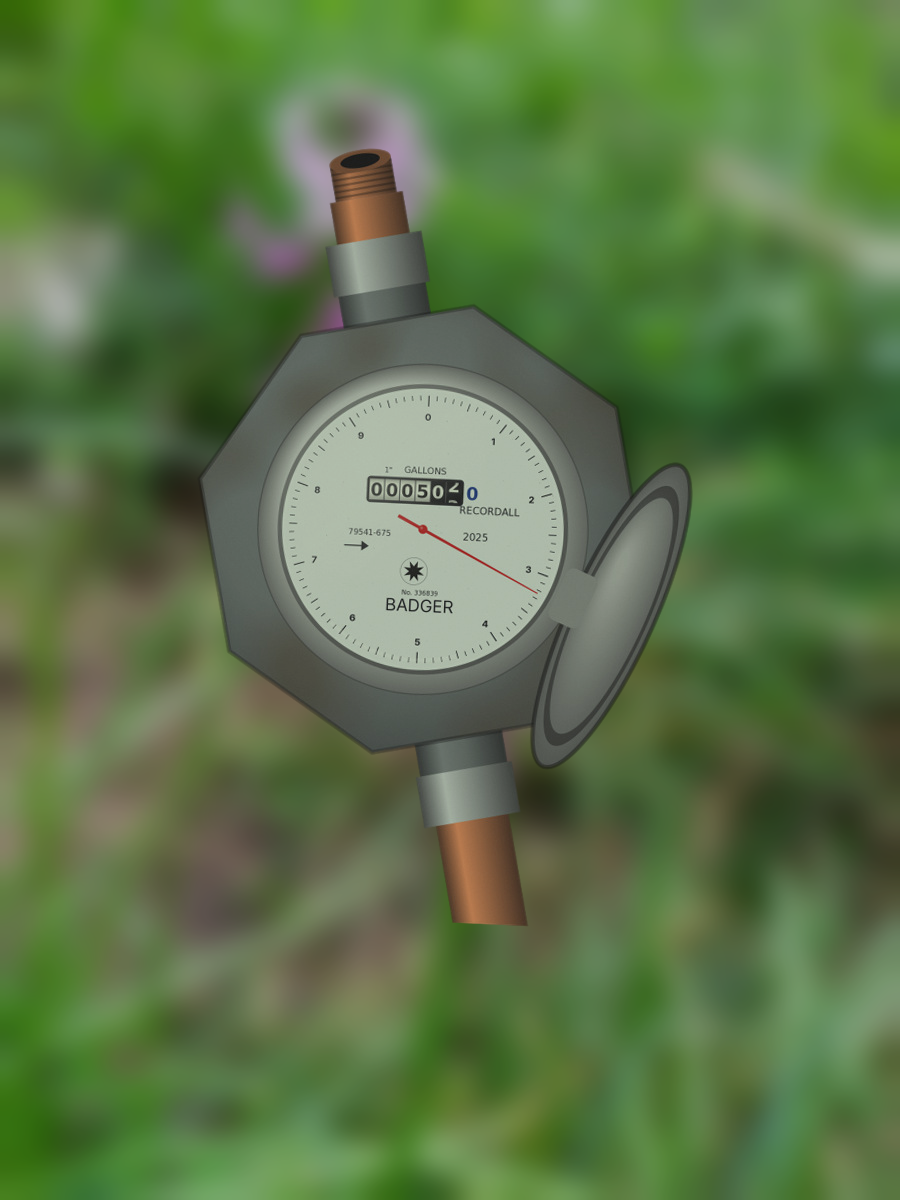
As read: **5023.2** gal
